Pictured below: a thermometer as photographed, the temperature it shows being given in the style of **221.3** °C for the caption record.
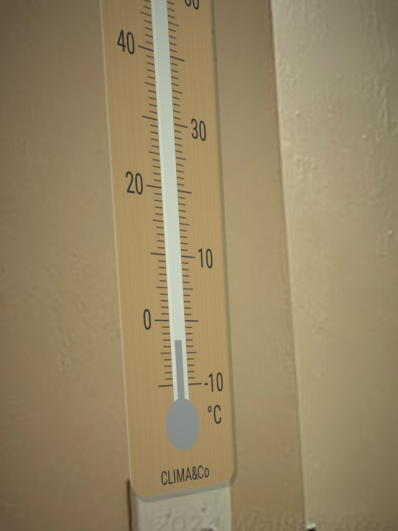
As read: **-3** °C
